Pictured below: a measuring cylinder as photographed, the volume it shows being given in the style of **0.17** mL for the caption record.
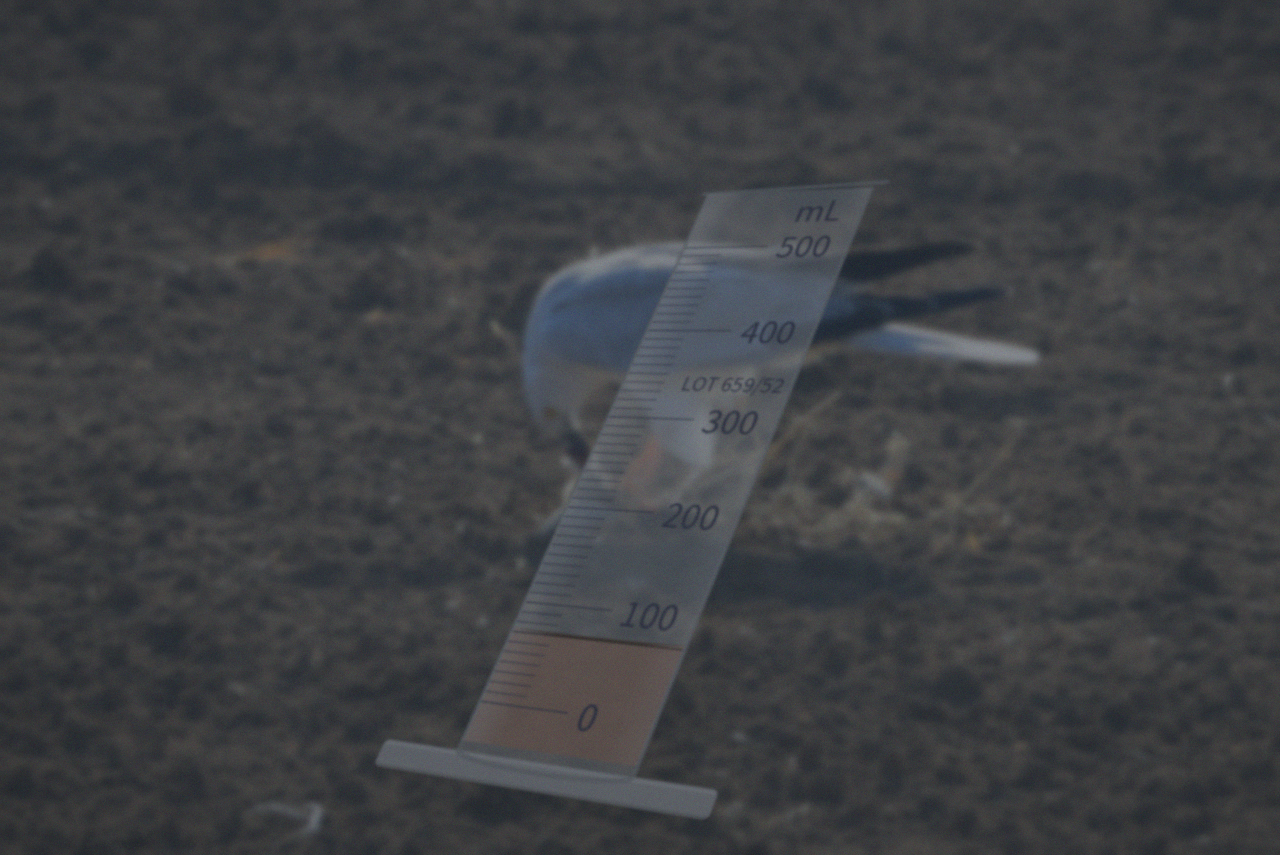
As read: **70** mL
